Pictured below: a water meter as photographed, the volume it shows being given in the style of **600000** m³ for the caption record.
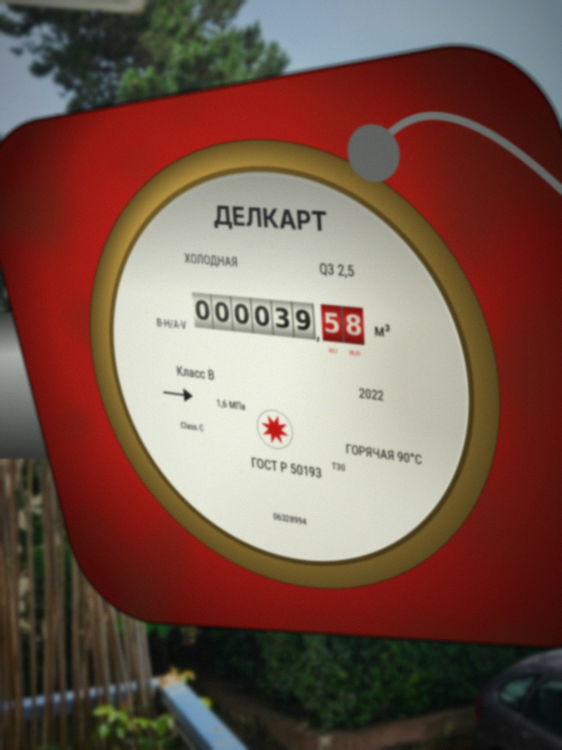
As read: **39.58** m³
